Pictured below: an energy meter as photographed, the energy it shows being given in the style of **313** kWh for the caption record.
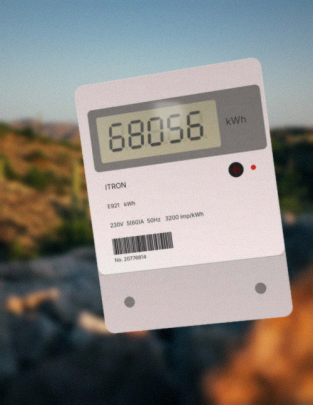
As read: **68056** kWh
